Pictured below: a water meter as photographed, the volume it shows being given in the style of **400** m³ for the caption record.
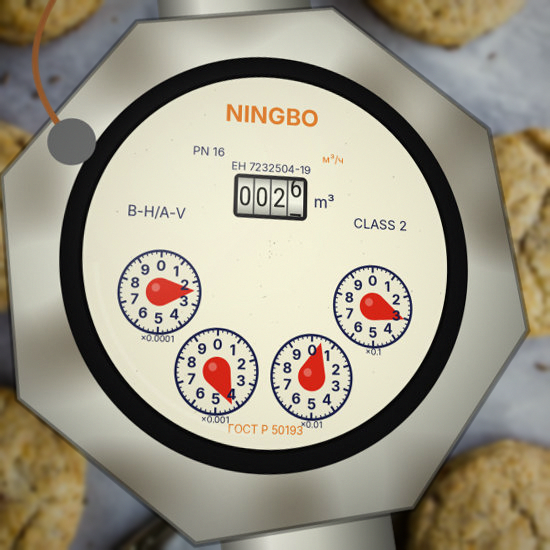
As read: **26.3042** m³
